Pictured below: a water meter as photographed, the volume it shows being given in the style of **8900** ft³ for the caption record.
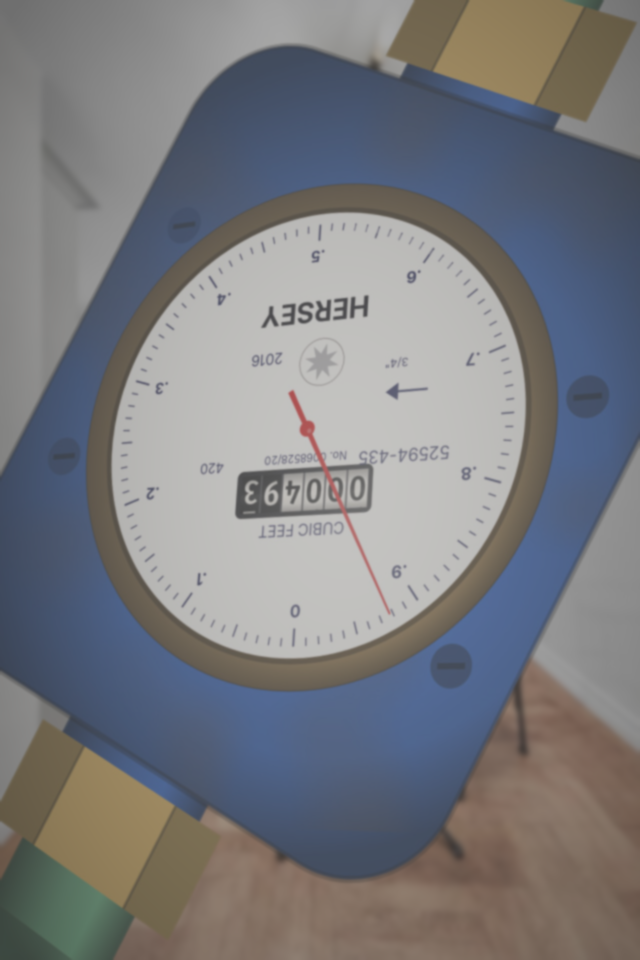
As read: **492.92** ft³
